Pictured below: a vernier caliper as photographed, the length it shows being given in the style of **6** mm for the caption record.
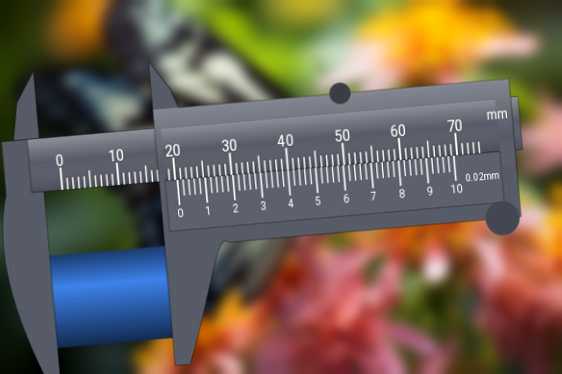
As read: **20.4** mm
